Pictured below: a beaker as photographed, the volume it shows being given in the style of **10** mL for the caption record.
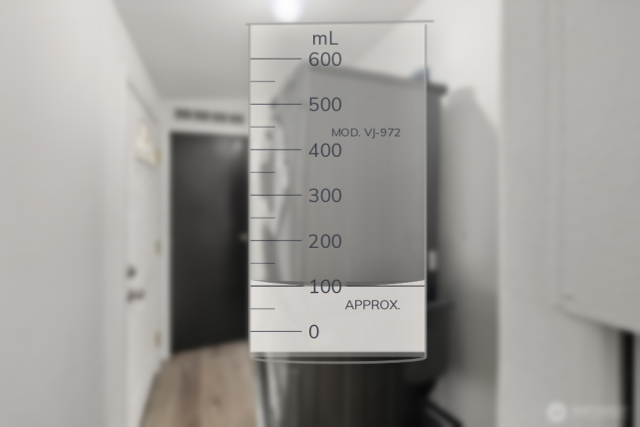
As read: **100** mL
